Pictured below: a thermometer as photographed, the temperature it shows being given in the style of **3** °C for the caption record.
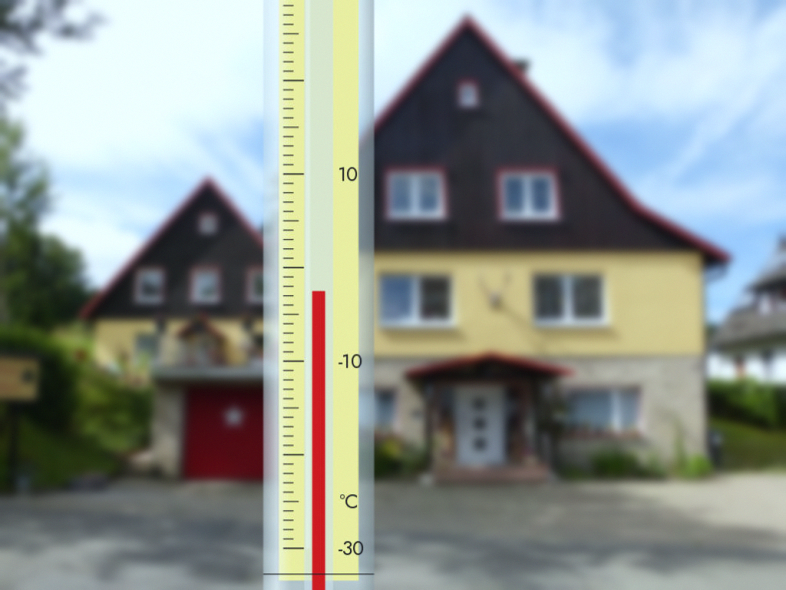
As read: **-2.5** °C
